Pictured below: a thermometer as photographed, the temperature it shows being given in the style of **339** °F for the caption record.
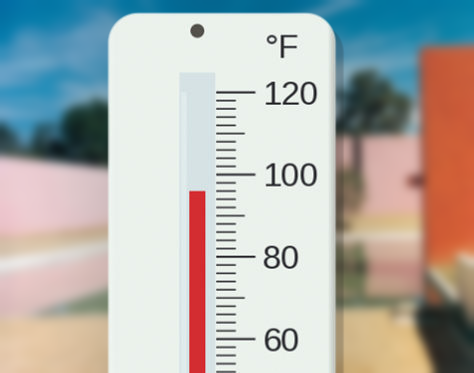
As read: **96** °F
